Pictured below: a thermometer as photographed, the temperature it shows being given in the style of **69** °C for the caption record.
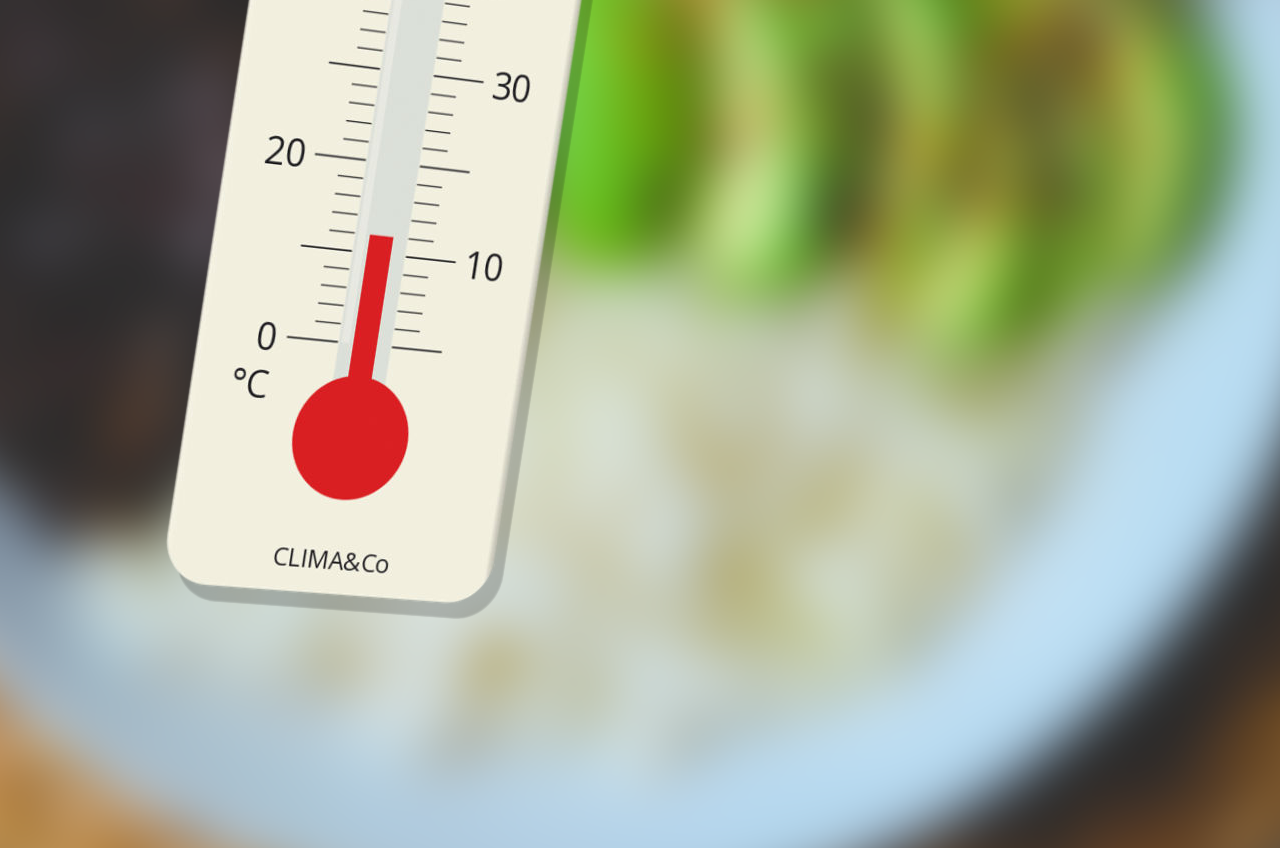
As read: **12** °C
